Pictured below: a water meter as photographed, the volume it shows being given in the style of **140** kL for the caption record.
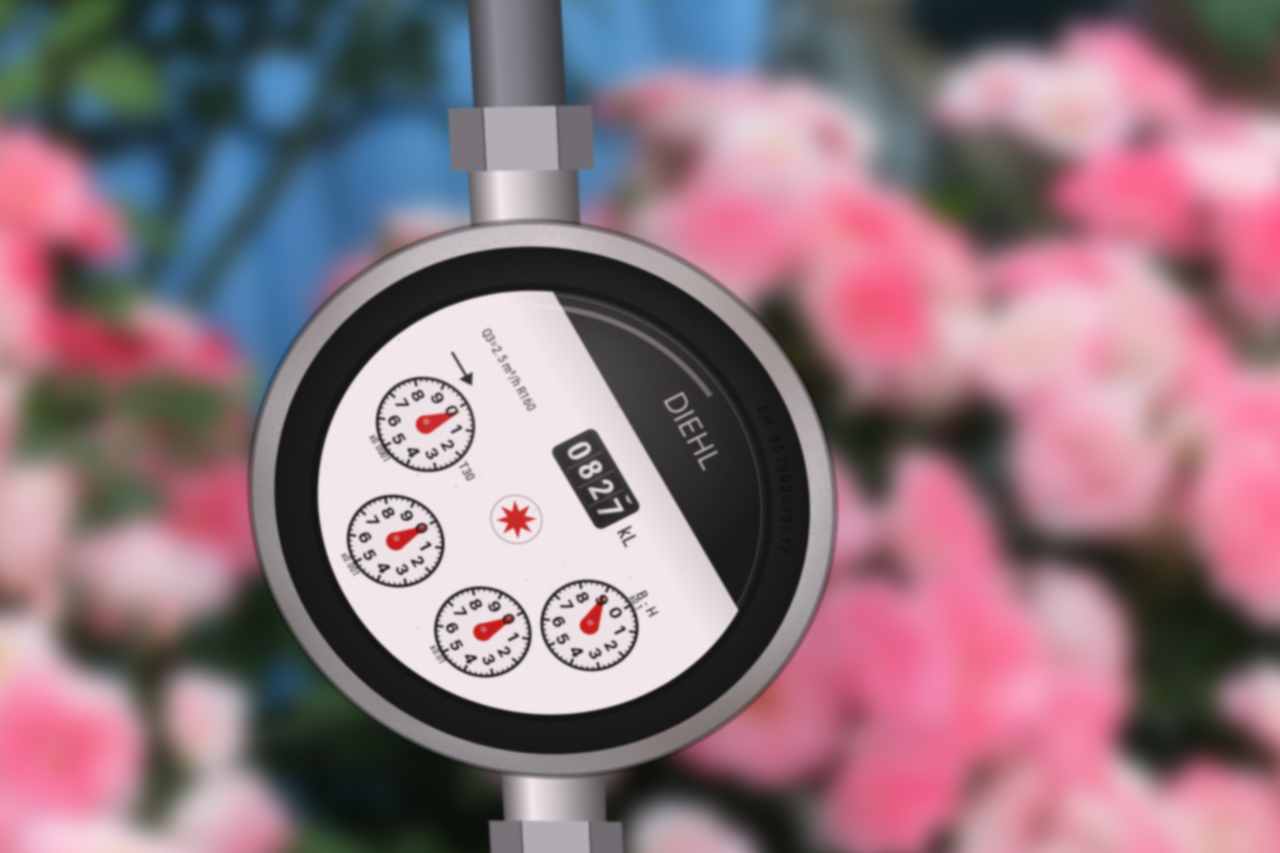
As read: **826.9000** kL
